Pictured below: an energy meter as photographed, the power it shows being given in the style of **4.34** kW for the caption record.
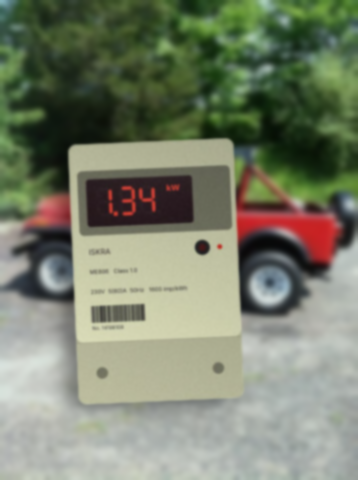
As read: **1.34** kW
